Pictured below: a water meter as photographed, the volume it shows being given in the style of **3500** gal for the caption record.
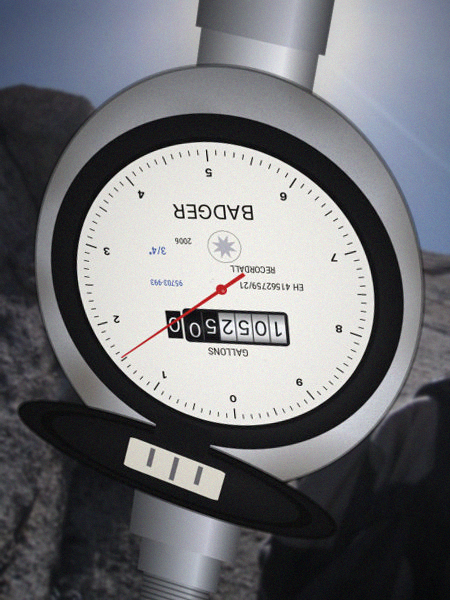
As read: **1052501.5** gal
